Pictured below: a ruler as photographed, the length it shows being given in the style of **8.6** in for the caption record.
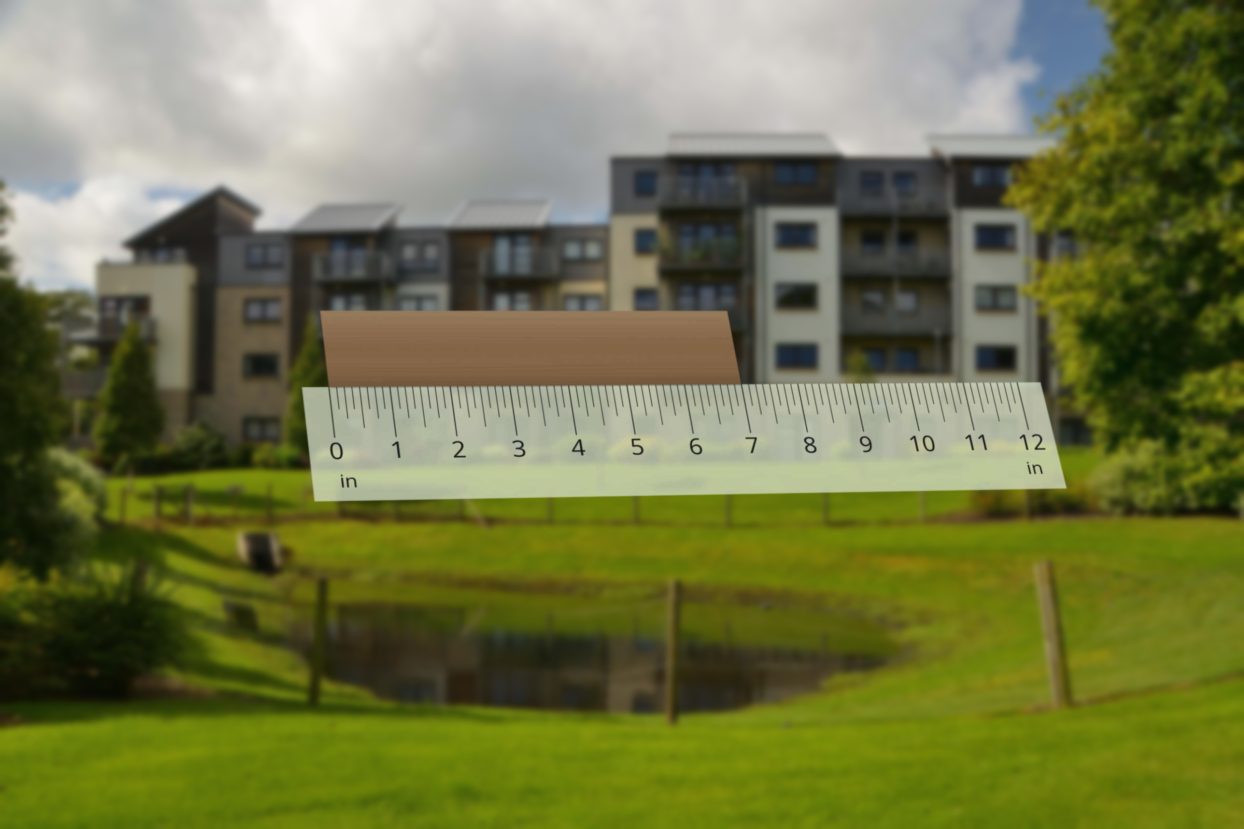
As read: **7** in
